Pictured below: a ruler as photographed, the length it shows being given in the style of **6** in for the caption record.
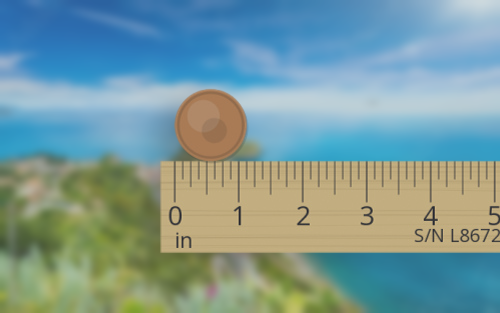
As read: **1.125** in
